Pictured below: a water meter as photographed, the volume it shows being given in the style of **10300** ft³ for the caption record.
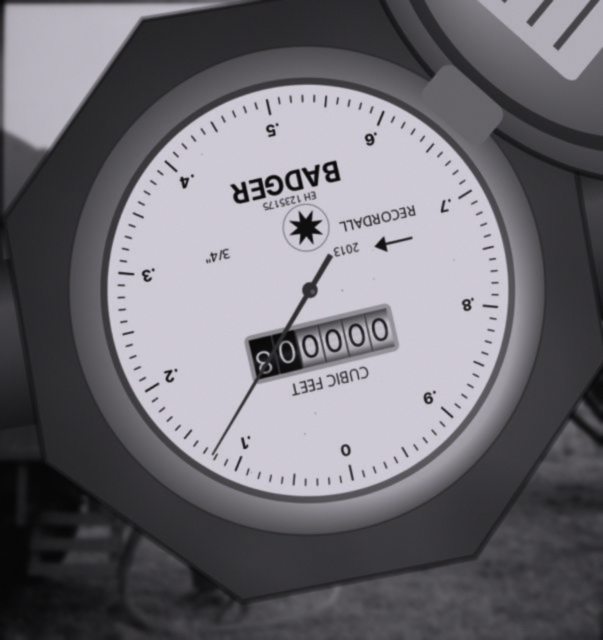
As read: **8.12** ft³
